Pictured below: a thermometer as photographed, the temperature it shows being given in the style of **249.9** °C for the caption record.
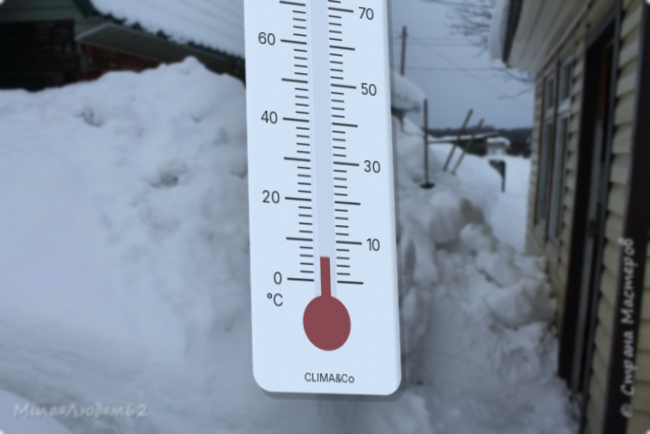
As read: **6** °C
